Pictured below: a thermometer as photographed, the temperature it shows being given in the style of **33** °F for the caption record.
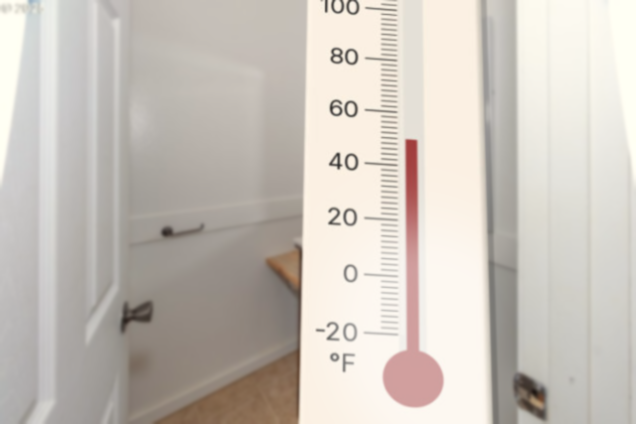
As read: **50** °F
